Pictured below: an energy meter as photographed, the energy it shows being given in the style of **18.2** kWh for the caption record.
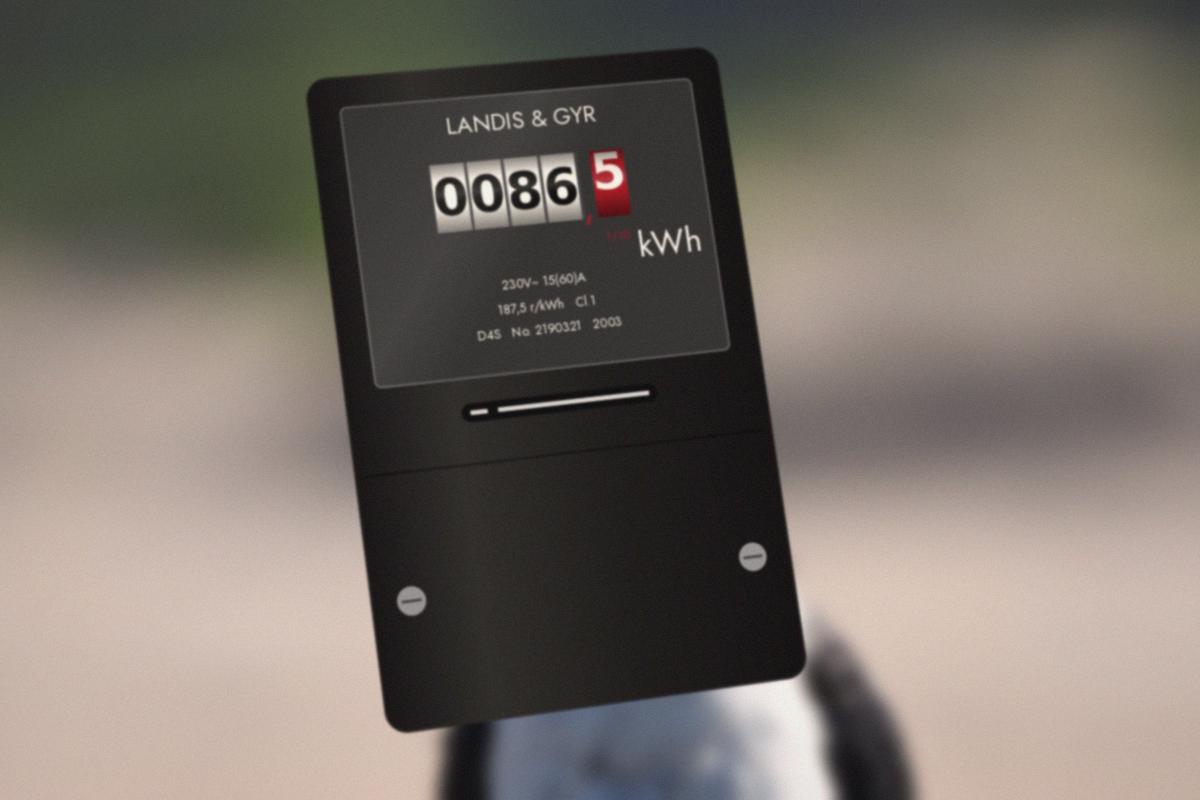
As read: **86.5** kWh
